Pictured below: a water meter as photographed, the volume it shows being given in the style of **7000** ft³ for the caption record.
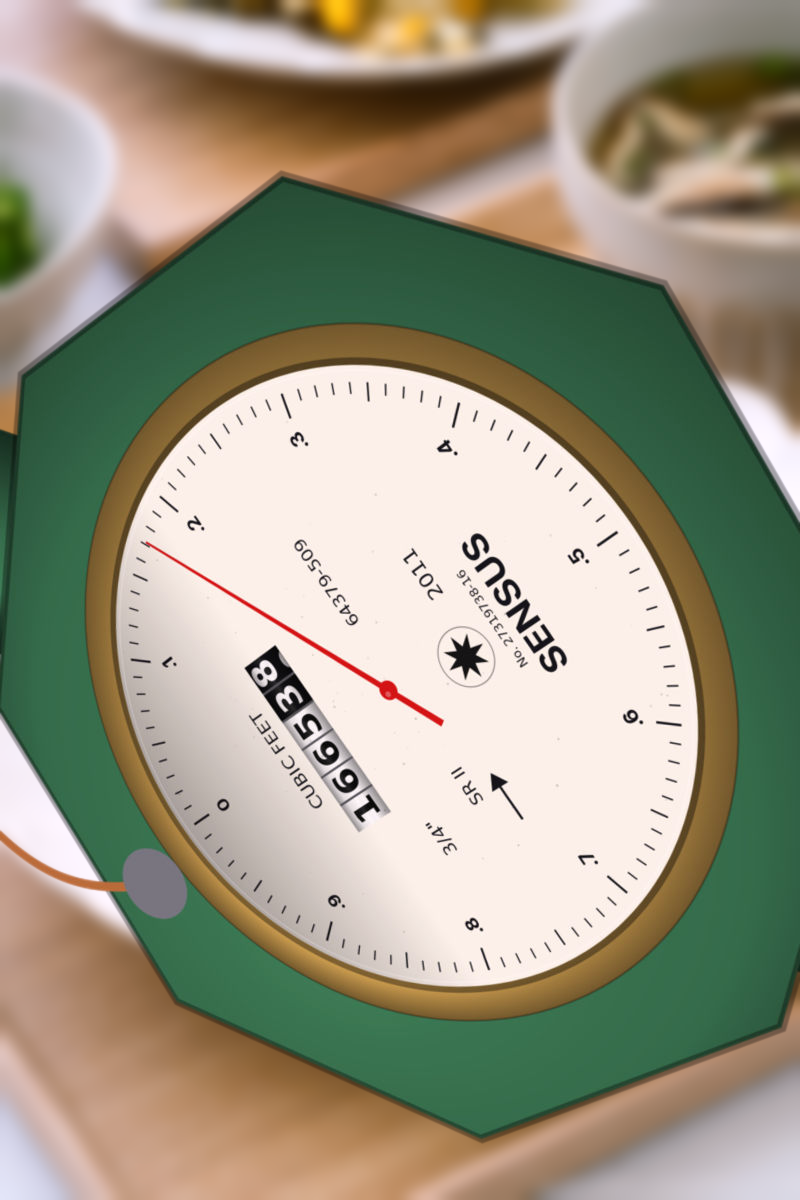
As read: **166538.17** ft³
